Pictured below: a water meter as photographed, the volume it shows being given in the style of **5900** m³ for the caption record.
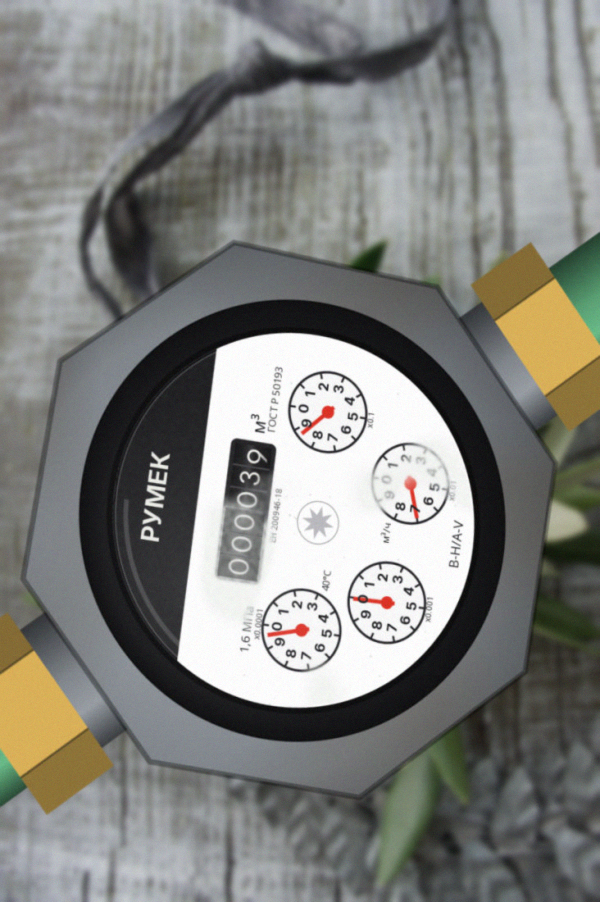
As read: **38.8699** m³
